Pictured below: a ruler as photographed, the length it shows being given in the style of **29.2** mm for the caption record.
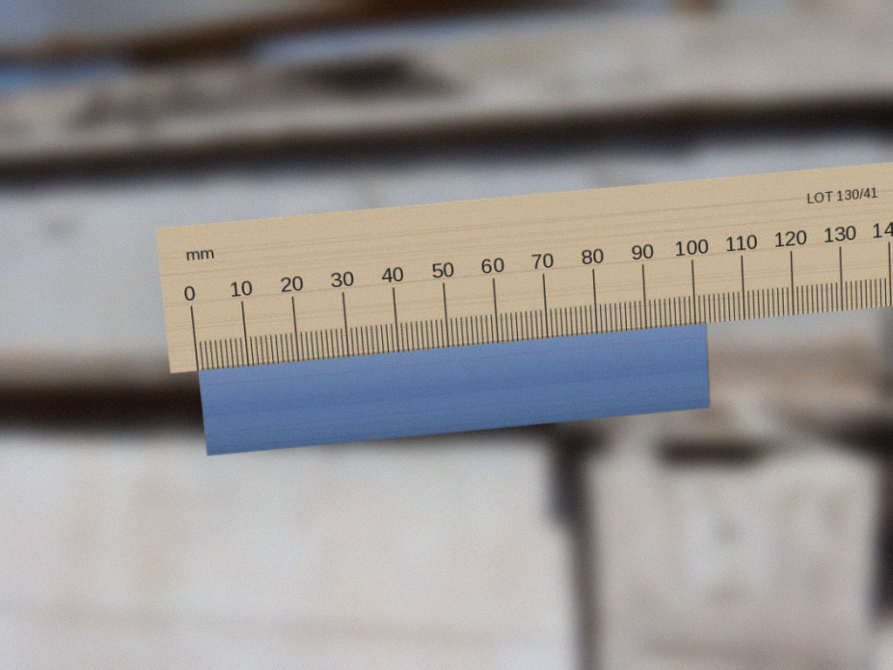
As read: **102** mm
